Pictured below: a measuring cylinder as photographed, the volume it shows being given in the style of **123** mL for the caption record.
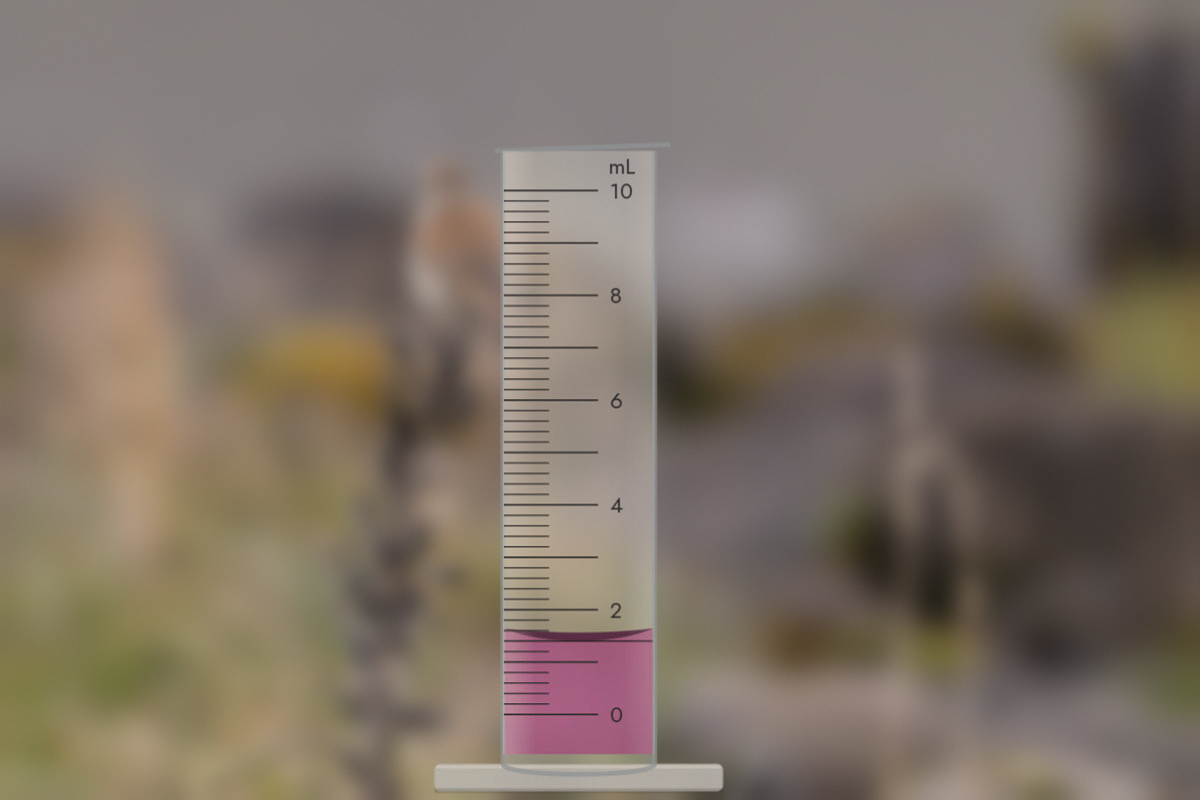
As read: **1.4** mL
